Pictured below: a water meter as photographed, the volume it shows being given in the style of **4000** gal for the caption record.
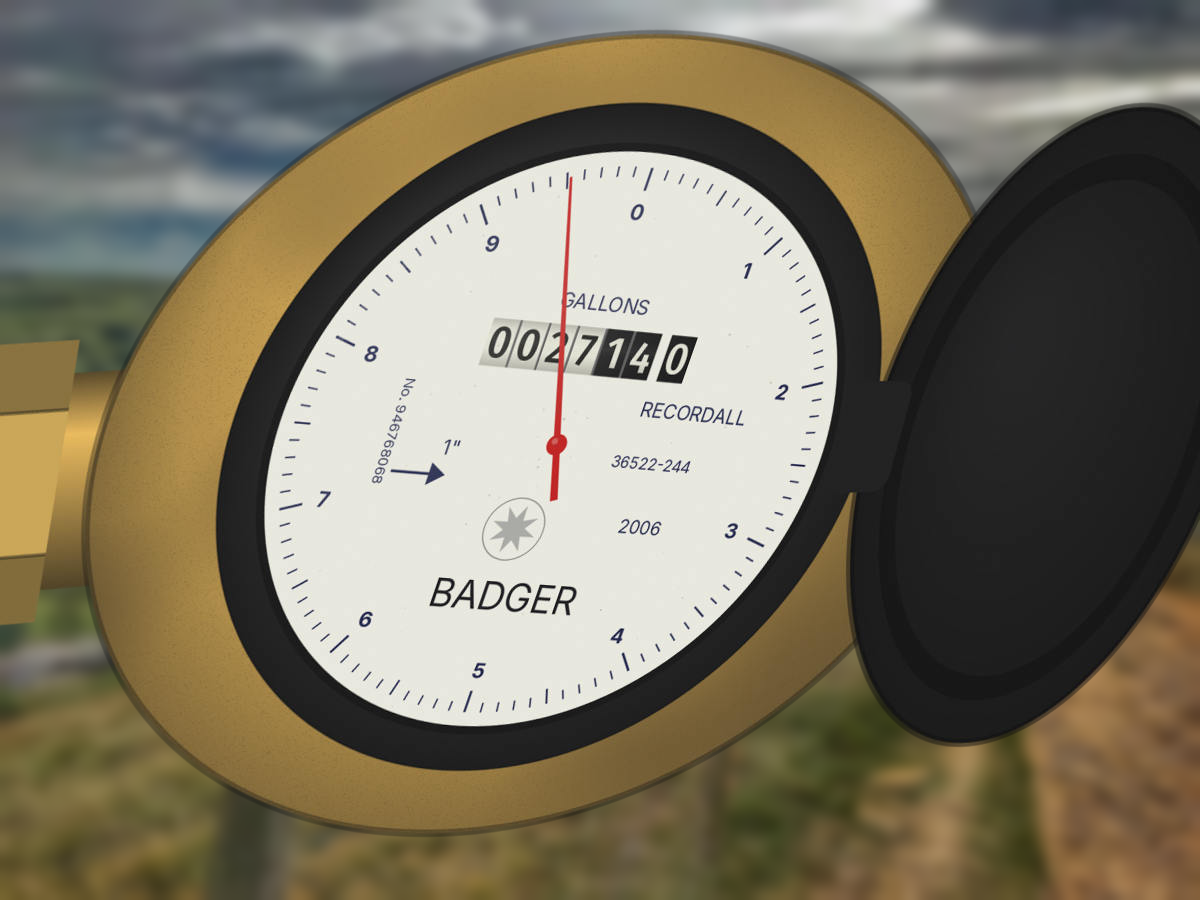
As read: **27139.5** gal
